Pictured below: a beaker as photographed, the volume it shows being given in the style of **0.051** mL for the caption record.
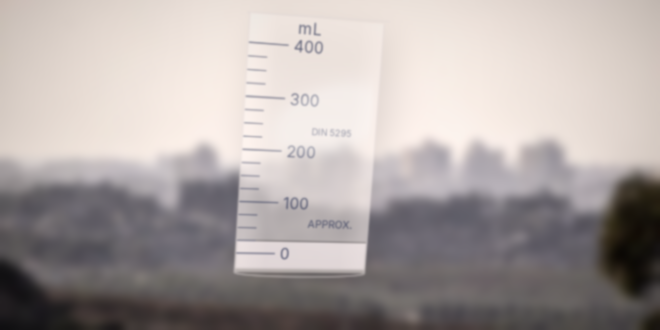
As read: **25** mL
